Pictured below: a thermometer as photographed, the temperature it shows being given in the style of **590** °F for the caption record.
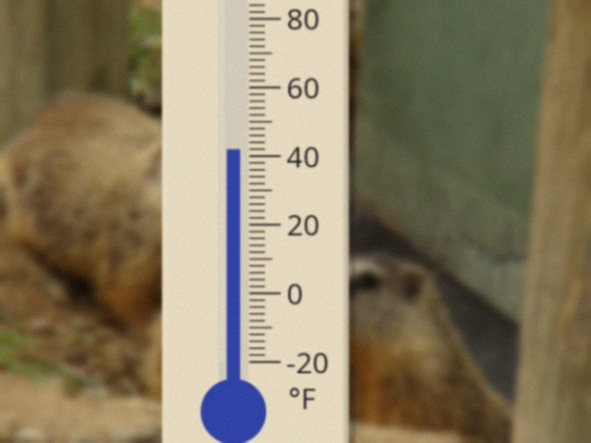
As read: **42** °F
